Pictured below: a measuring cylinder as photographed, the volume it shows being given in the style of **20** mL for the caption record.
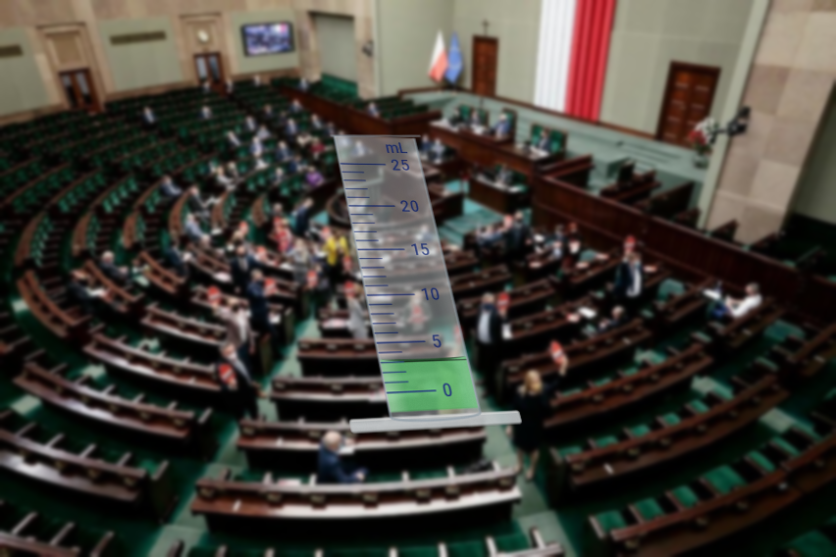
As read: **3** mL
